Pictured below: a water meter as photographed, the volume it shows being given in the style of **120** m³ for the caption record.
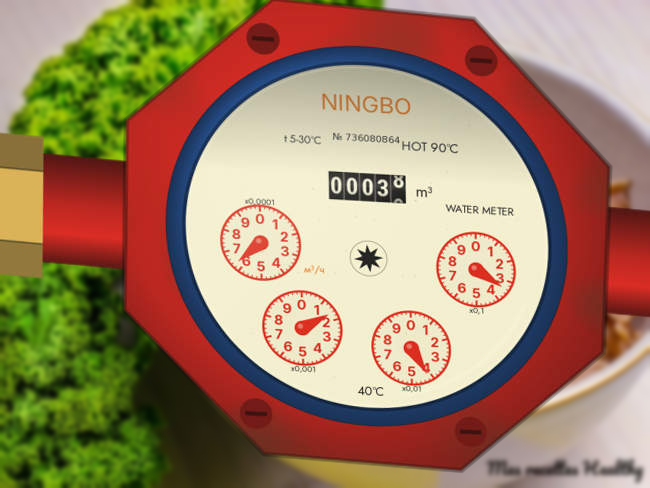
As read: **38.3416** m³
